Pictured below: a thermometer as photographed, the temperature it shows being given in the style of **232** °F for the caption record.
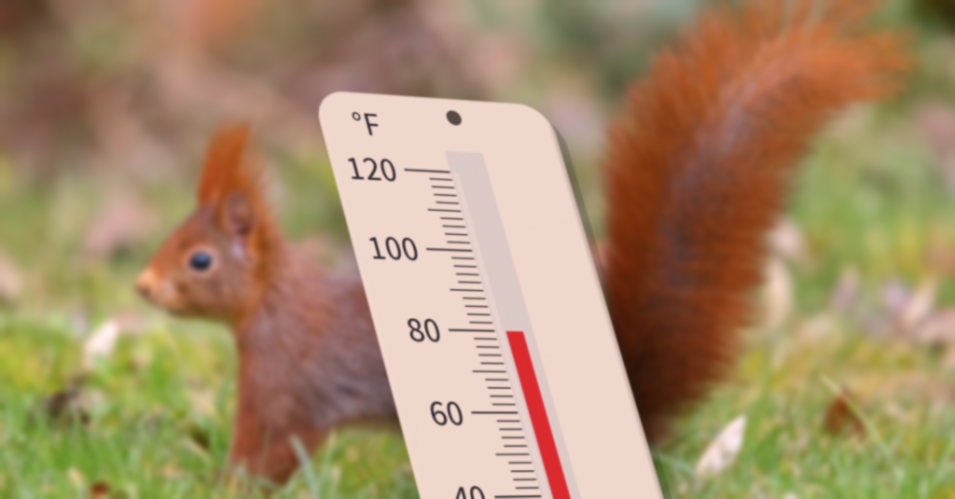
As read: **80** °F
